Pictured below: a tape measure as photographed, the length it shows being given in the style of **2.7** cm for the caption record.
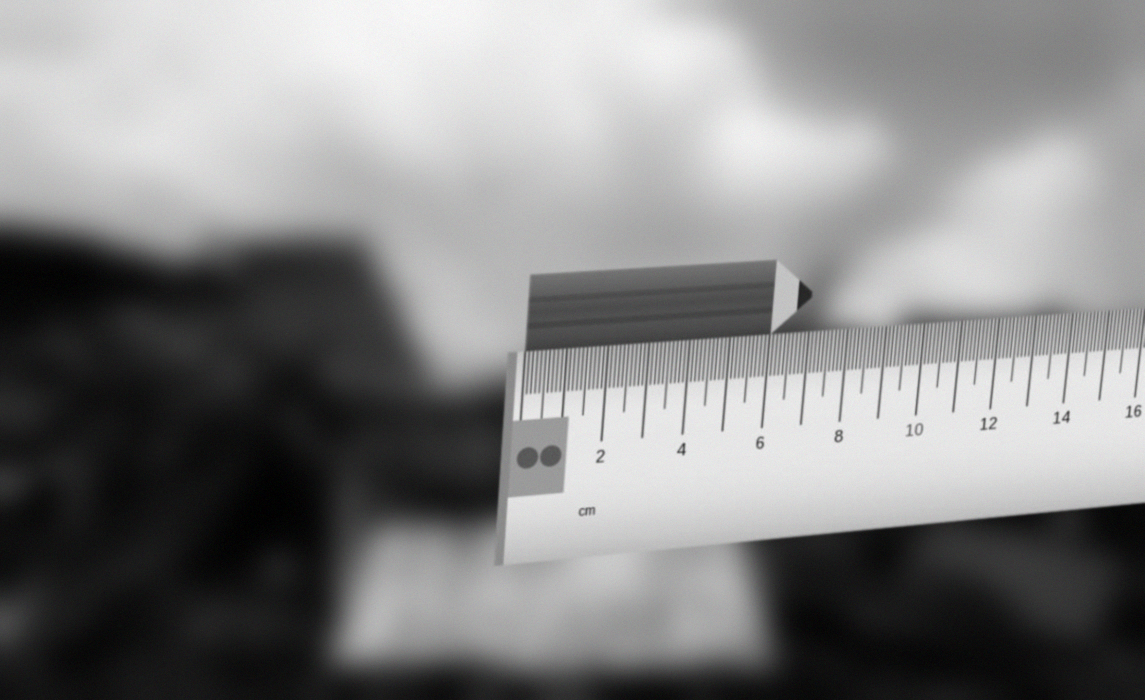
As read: **7** cm
